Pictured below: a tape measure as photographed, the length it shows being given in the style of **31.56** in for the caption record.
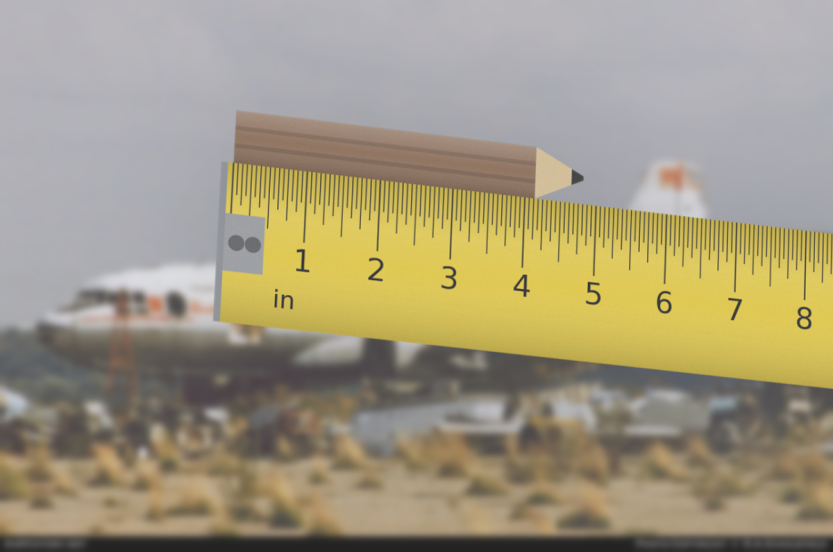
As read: **4.8125** in
